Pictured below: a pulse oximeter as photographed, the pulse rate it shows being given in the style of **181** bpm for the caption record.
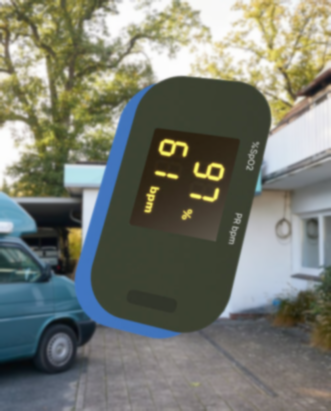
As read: **61** bpm
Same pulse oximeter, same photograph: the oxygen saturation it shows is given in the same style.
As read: **97** %
